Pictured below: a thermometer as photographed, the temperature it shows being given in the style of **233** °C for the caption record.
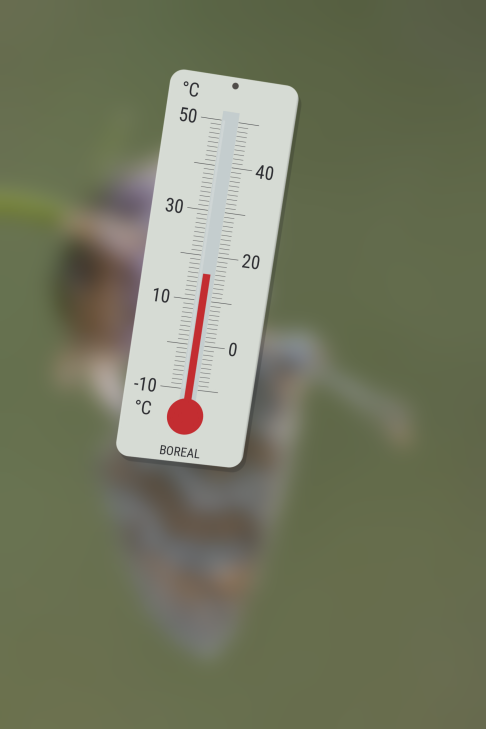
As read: **16** °C
